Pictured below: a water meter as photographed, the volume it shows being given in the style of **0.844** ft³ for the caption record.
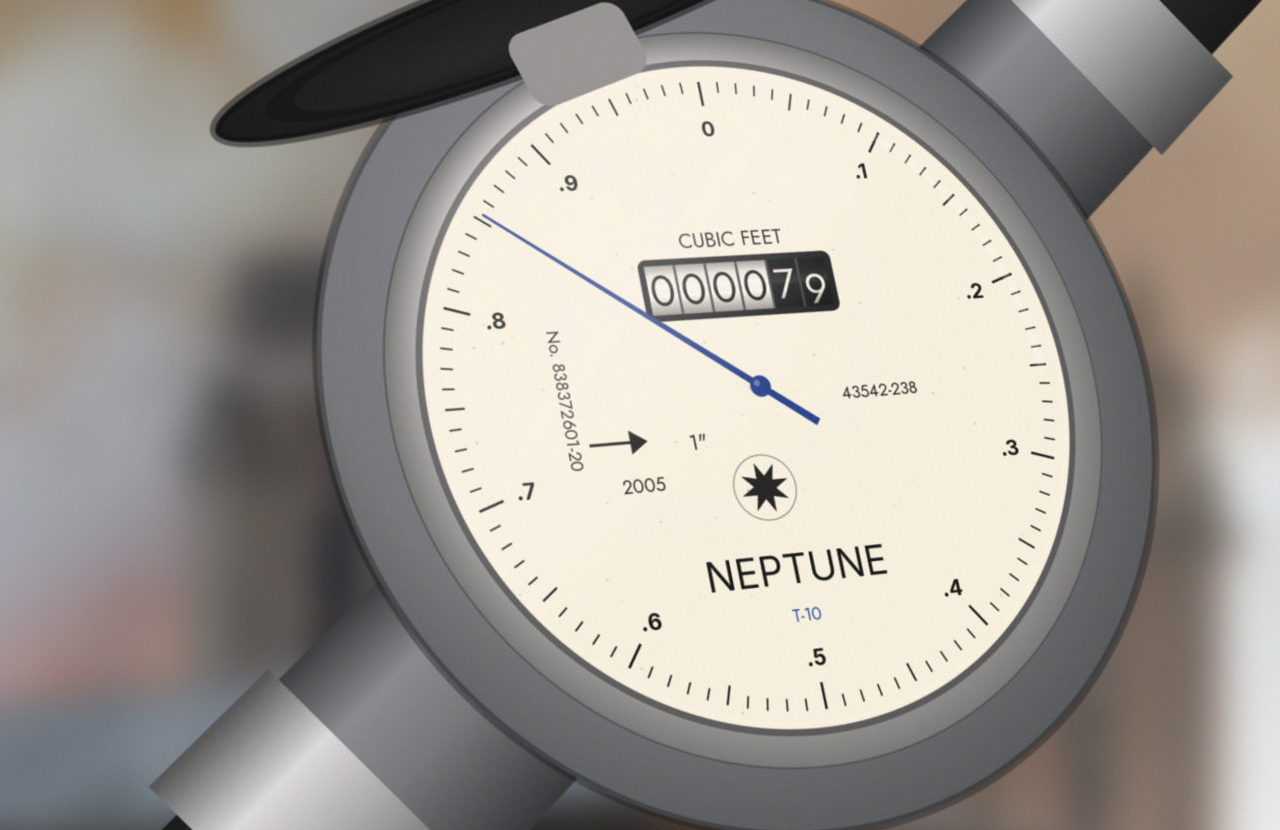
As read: **78.85** ft³
